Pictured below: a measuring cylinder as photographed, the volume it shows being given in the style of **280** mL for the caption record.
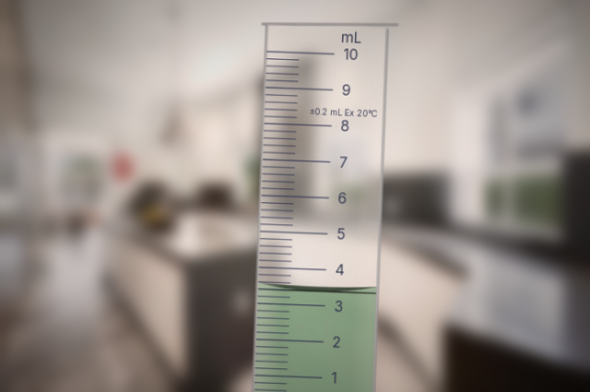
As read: **3.4** mL
